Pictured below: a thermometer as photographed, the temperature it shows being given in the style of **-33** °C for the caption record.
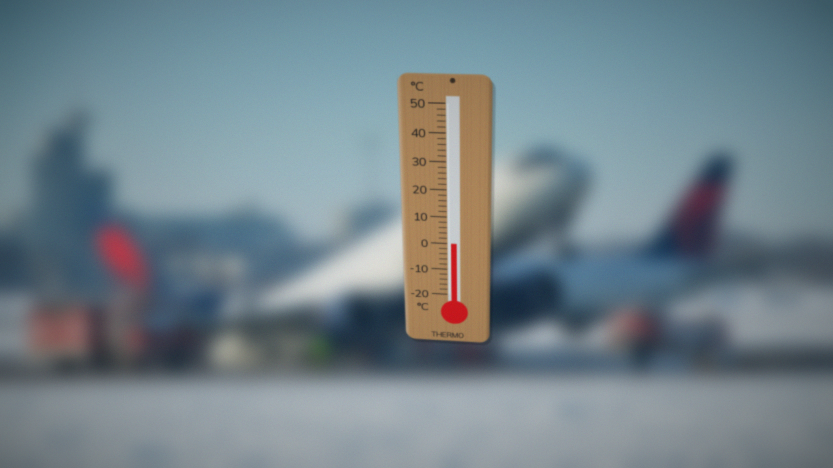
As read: **0** °C
